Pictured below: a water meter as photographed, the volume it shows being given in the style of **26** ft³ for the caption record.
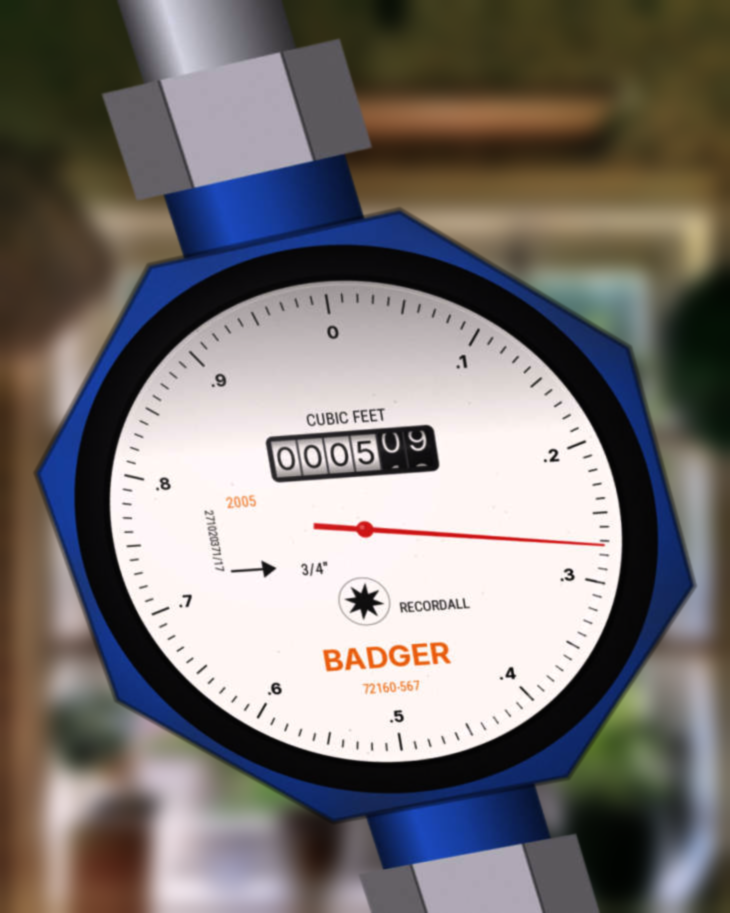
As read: **509.27** ft³
